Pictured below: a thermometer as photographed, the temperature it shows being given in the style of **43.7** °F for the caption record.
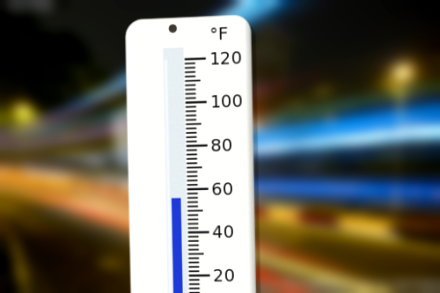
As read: **56** °F
